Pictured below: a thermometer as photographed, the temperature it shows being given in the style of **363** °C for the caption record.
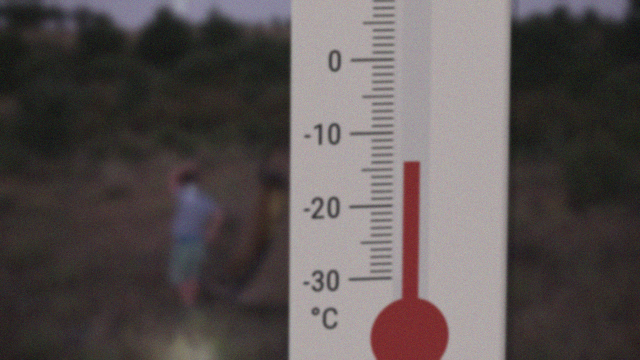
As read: **-14** °C
